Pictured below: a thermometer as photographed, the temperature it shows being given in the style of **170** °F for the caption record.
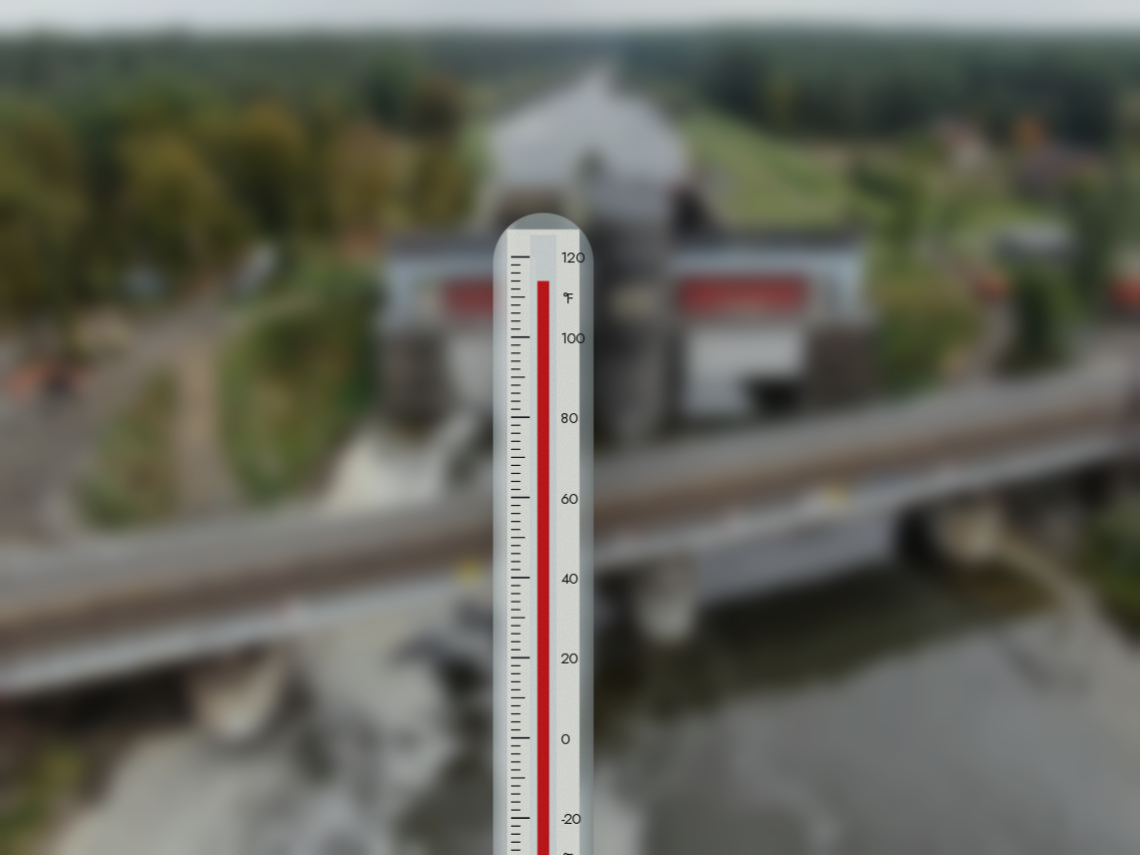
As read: **114** °F
